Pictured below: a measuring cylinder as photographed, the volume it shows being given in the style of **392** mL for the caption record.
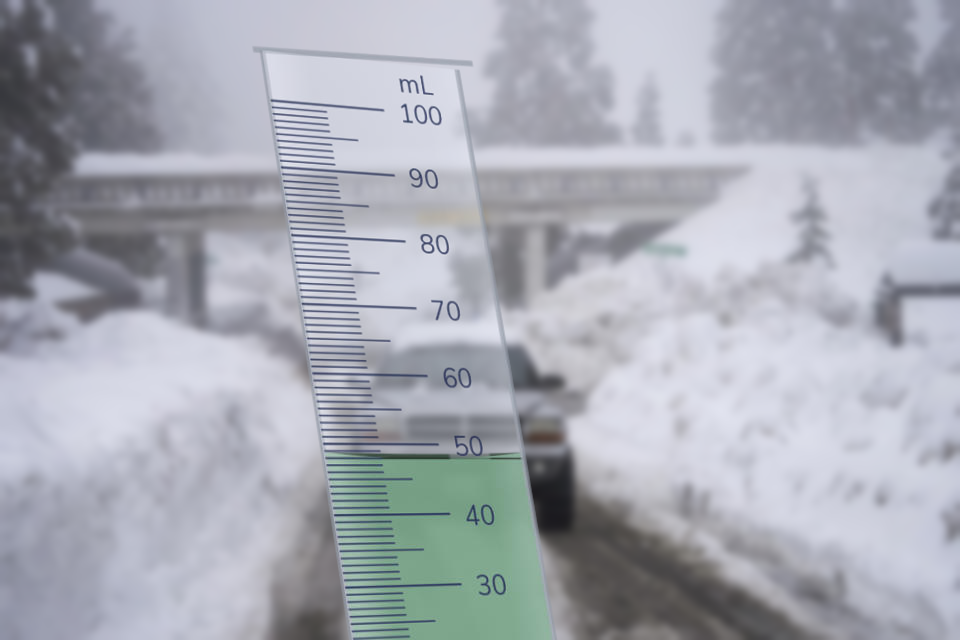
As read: **48** mL
